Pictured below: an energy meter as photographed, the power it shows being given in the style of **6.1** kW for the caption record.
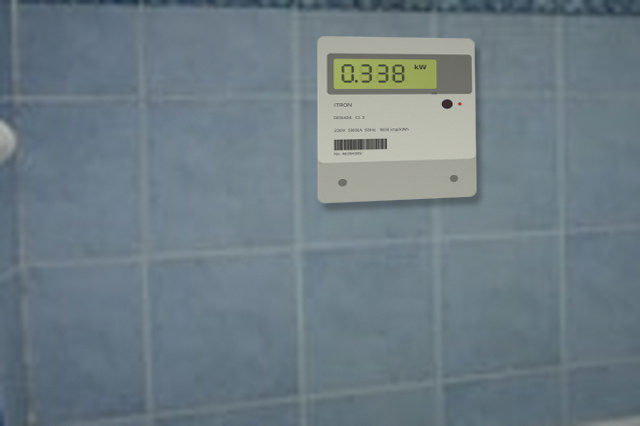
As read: **0.338** kW
